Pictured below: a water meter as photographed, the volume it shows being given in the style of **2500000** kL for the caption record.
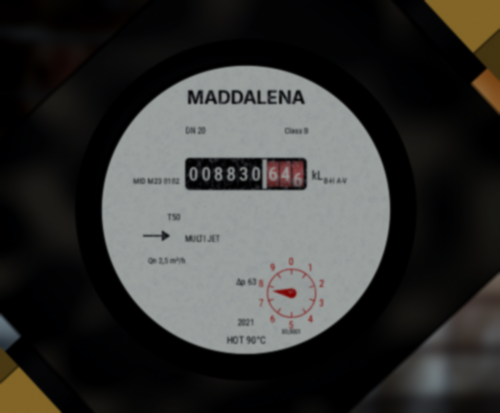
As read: **8830.6457** kL
